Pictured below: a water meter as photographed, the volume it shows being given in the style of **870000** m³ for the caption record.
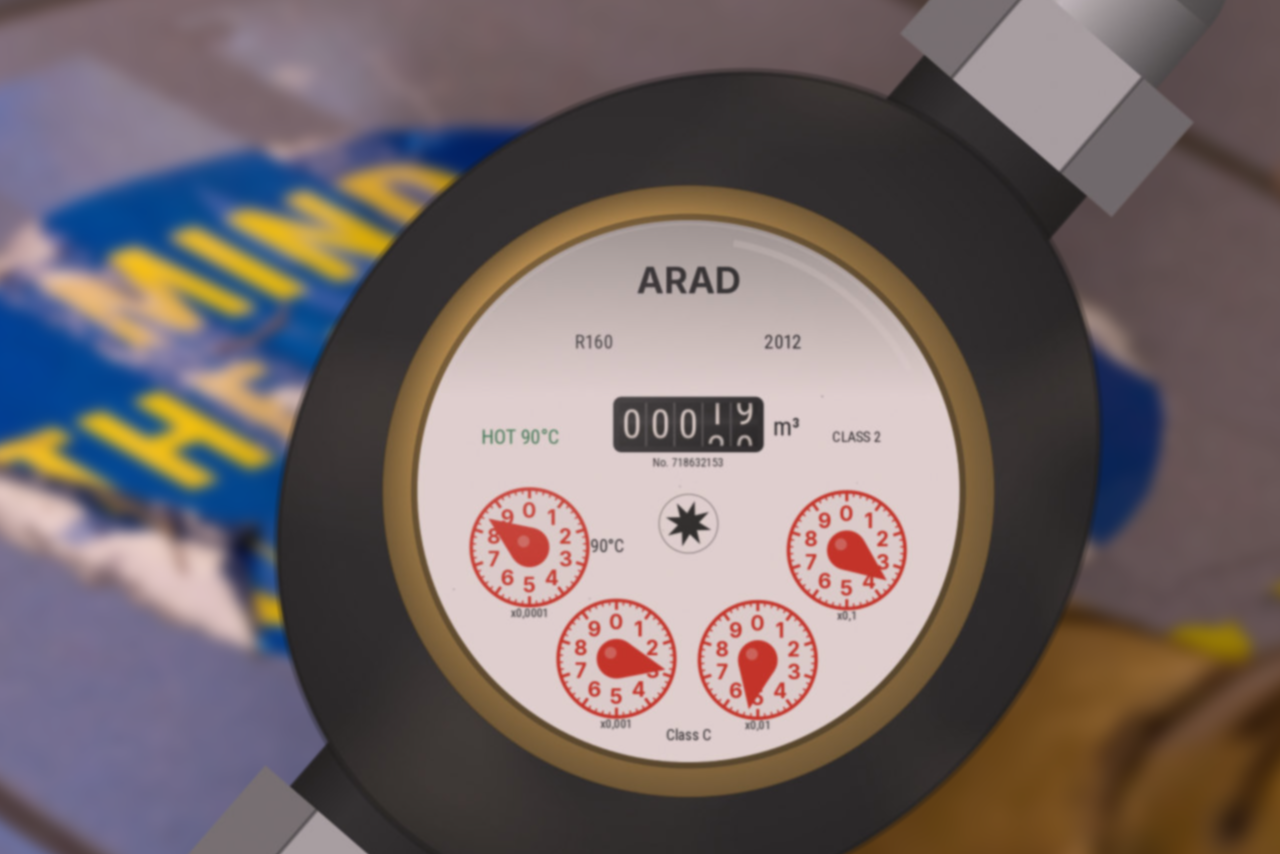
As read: **19.3528** m³
